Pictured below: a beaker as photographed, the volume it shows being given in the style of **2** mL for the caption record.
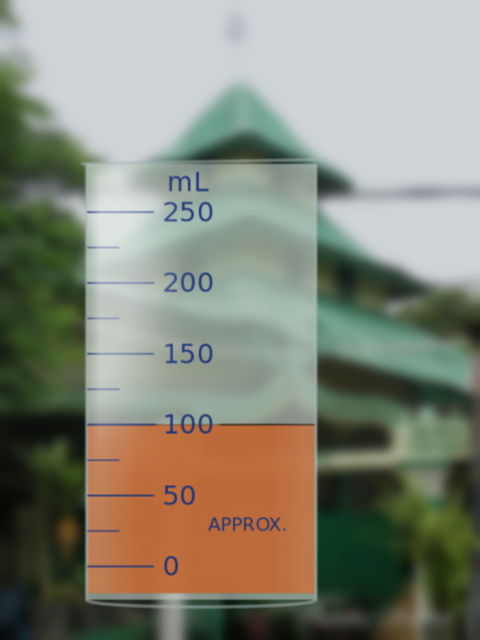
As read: **100** mL
